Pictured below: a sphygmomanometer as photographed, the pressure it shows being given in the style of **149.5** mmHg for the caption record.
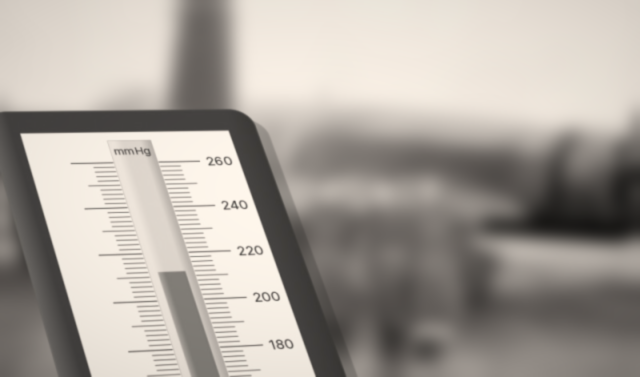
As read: **212** mmHg
